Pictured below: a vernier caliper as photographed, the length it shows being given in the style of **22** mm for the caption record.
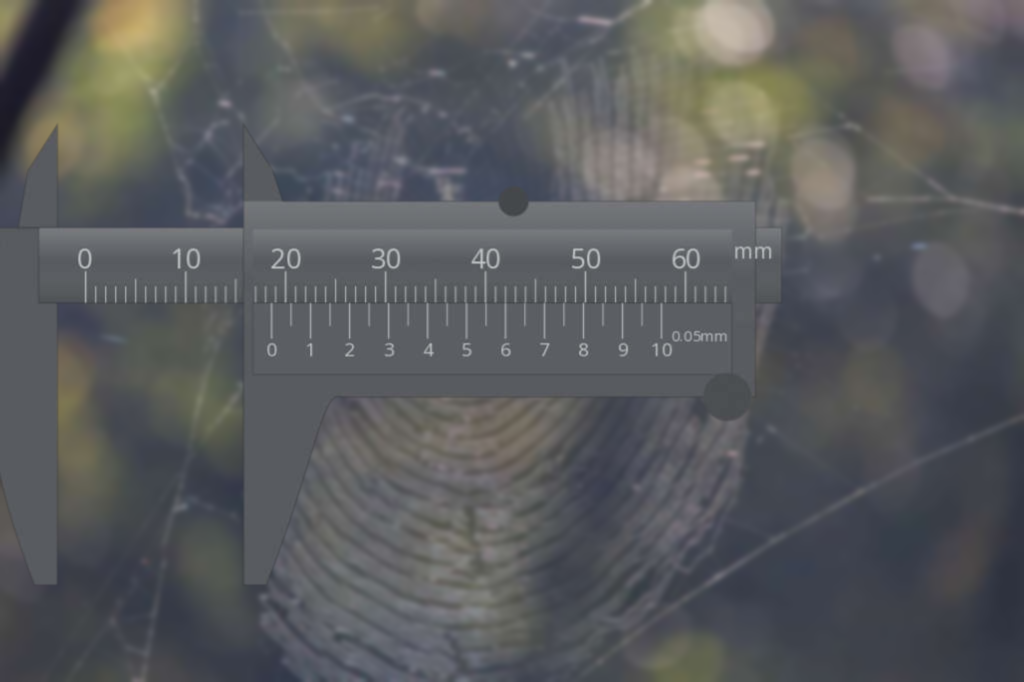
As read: **18.6** mm
